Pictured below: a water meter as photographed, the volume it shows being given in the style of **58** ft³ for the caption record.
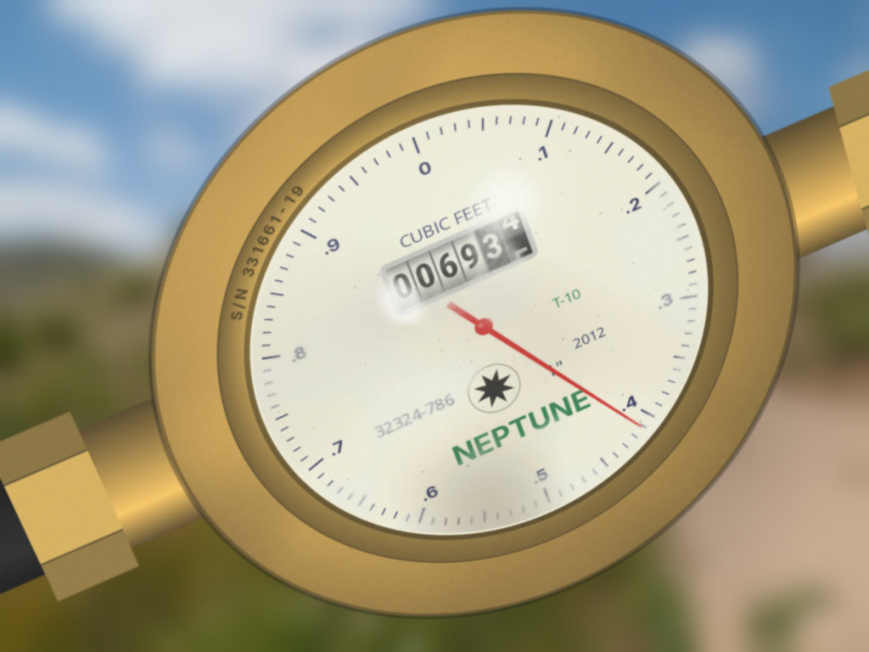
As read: **6934.41** ft³
